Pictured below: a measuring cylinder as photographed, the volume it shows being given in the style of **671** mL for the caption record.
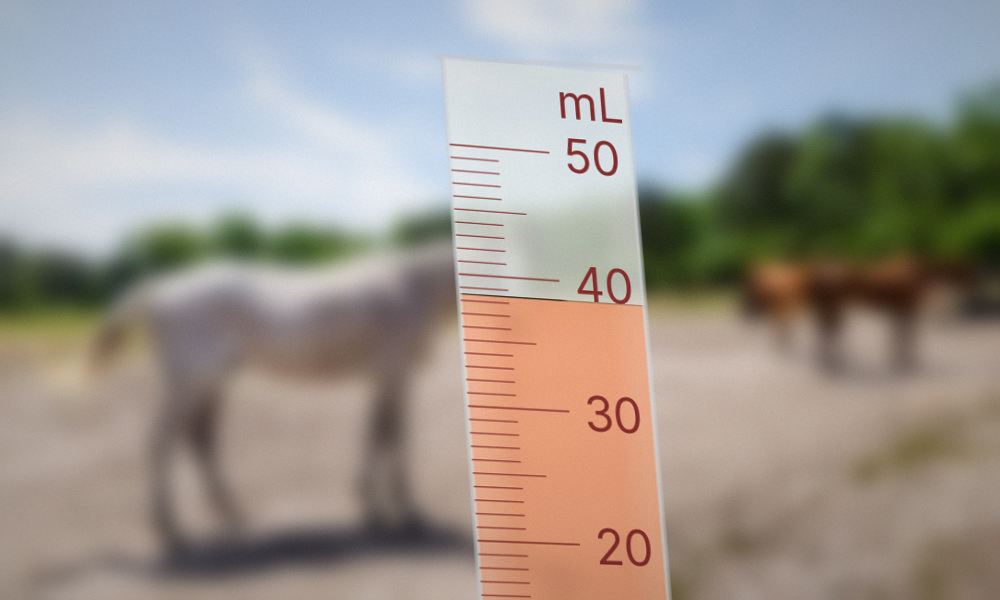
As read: **38.5** mL
